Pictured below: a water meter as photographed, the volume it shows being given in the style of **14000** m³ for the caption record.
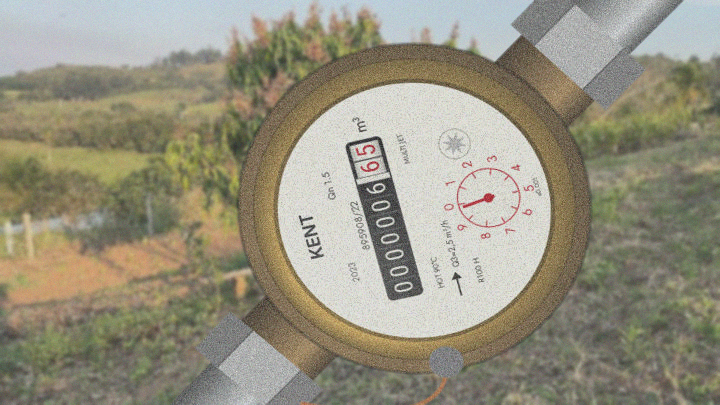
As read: **6.649** m³
